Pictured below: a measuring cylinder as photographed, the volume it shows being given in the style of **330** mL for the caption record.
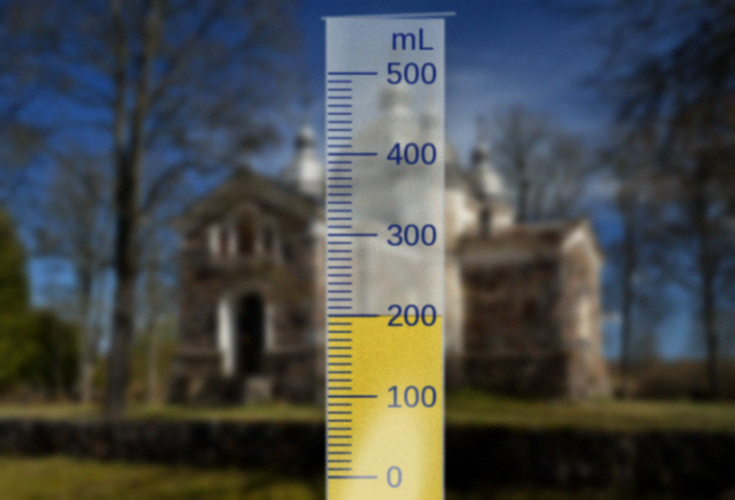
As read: **200** mL
